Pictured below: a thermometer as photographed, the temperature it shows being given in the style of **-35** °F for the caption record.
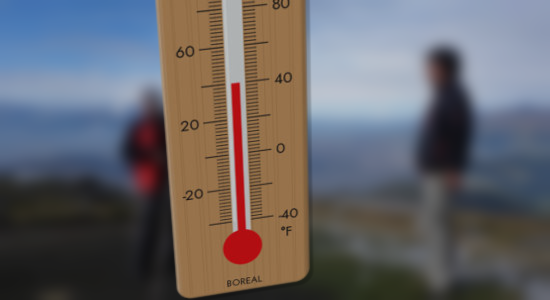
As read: **40** °F
